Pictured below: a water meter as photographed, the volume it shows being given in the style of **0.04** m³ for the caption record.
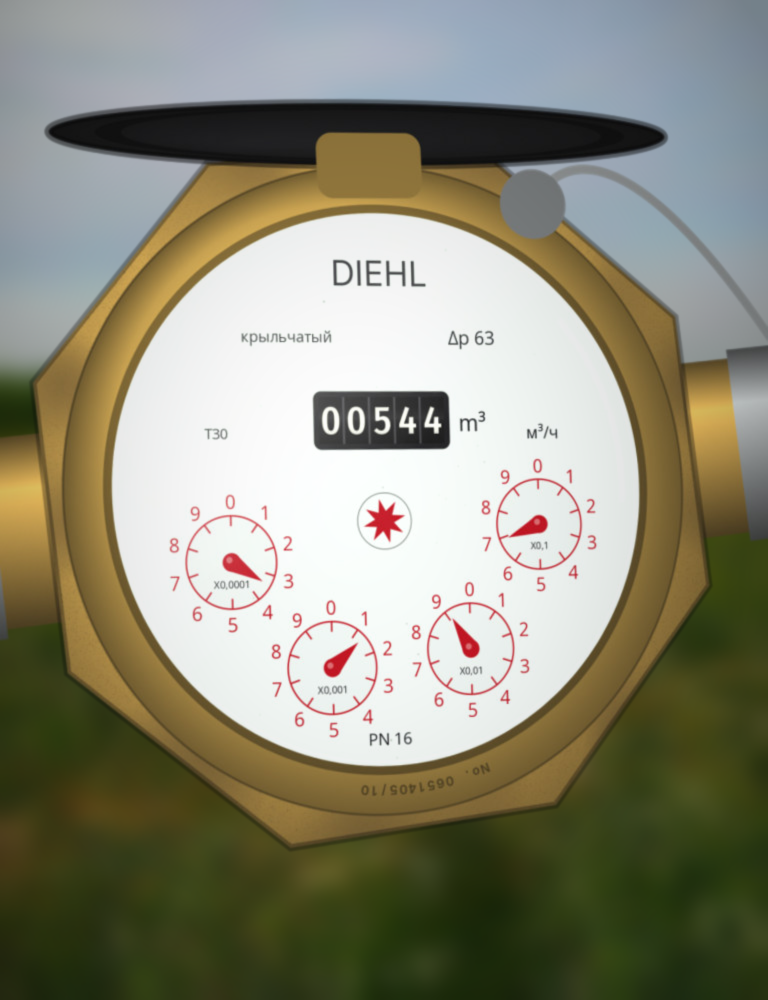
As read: **544.6913** m³
